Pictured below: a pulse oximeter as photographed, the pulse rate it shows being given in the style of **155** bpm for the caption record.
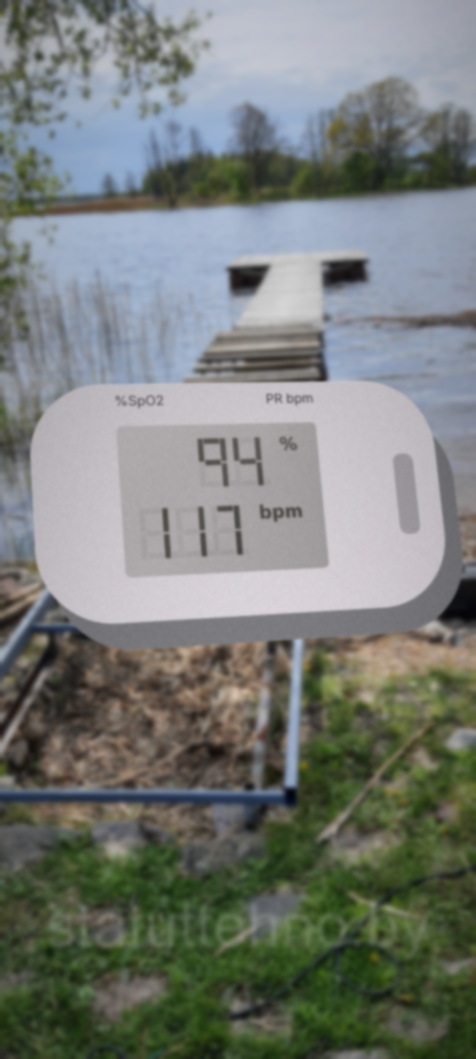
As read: **117** bpm
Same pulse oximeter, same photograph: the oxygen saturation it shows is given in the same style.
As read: **94** %
